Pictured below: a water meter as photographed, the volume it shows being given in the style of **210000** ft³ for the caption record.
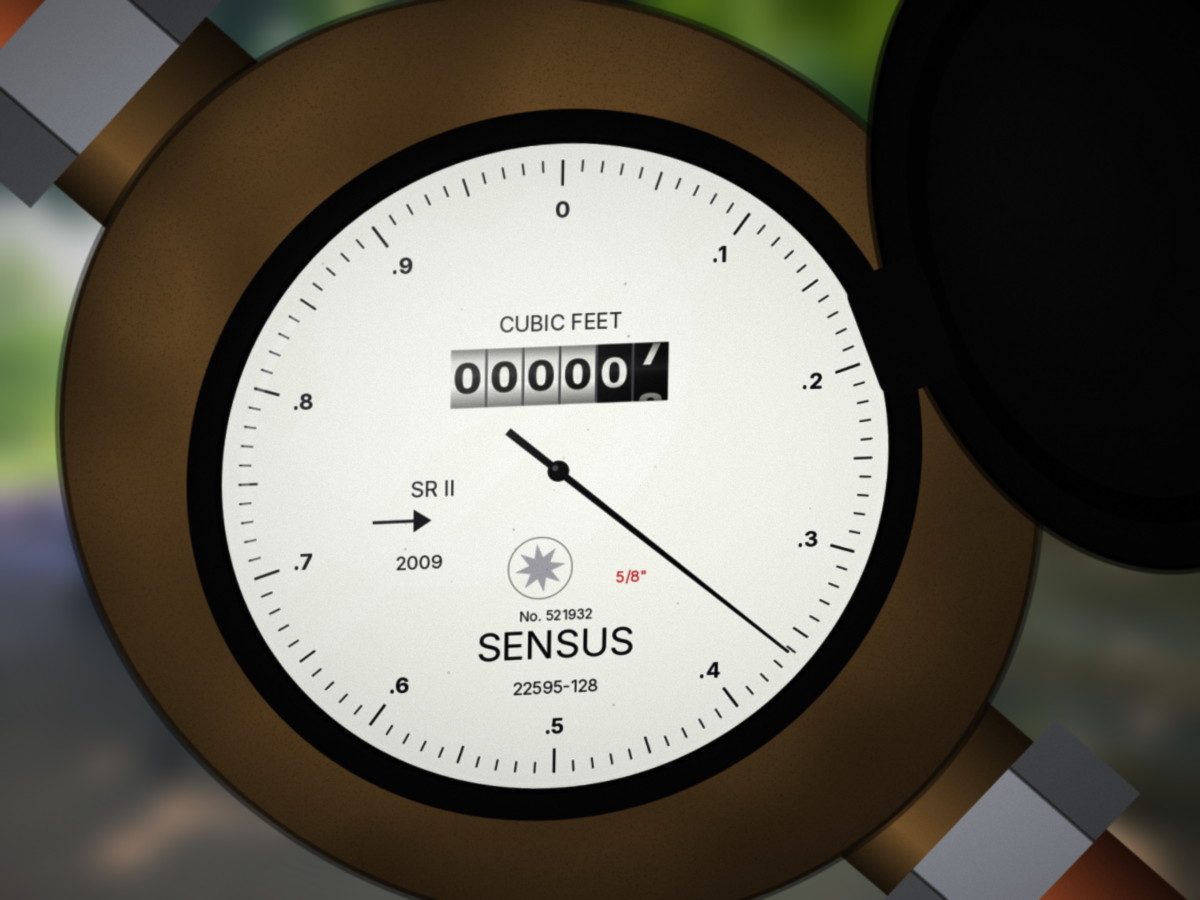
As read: **7.36** ft³
